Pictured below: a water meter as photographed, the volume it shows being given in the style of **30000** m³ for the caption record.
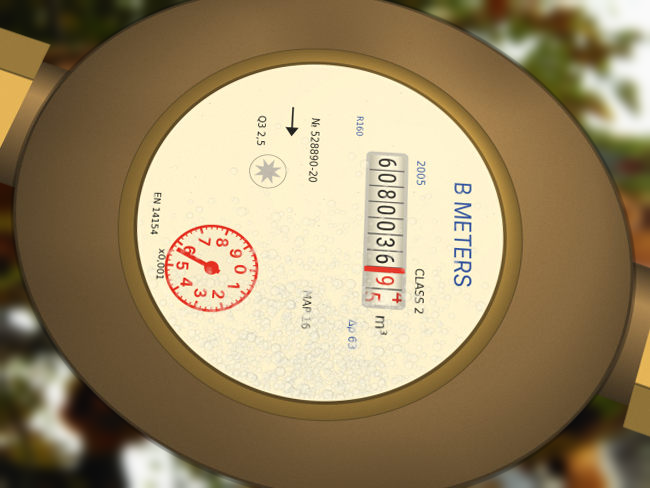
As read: **6080036.945** m³
